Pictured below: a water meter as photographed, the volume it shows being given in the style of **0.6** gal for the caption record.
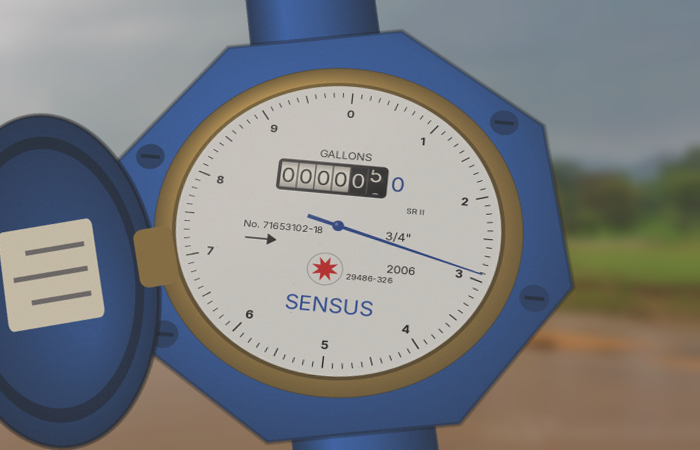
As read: **52.9** gal
